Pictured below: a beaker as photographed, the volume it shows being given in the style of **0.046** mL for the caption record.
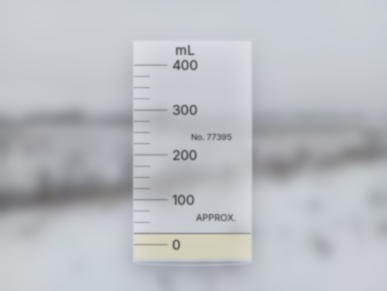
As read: **25** mL
